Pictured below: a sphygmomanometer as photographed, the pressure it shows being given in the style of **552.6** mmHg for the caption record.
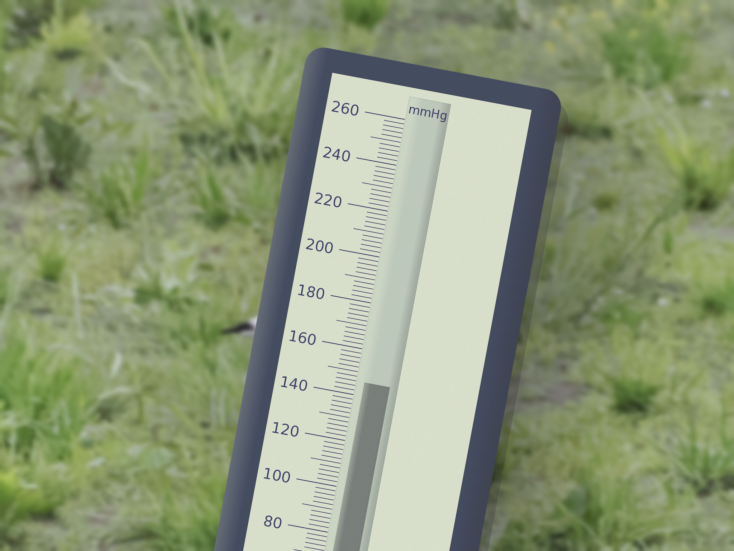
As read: **146** mmHg
